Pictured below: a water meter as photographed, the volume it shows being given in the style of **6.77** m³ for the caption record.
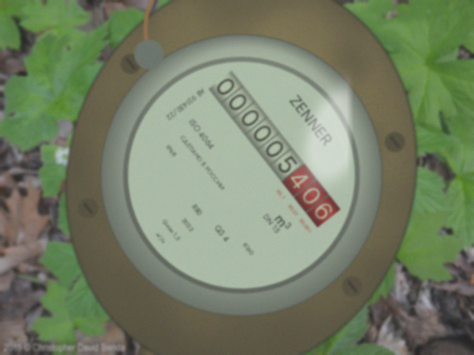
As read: **5.406** m³
